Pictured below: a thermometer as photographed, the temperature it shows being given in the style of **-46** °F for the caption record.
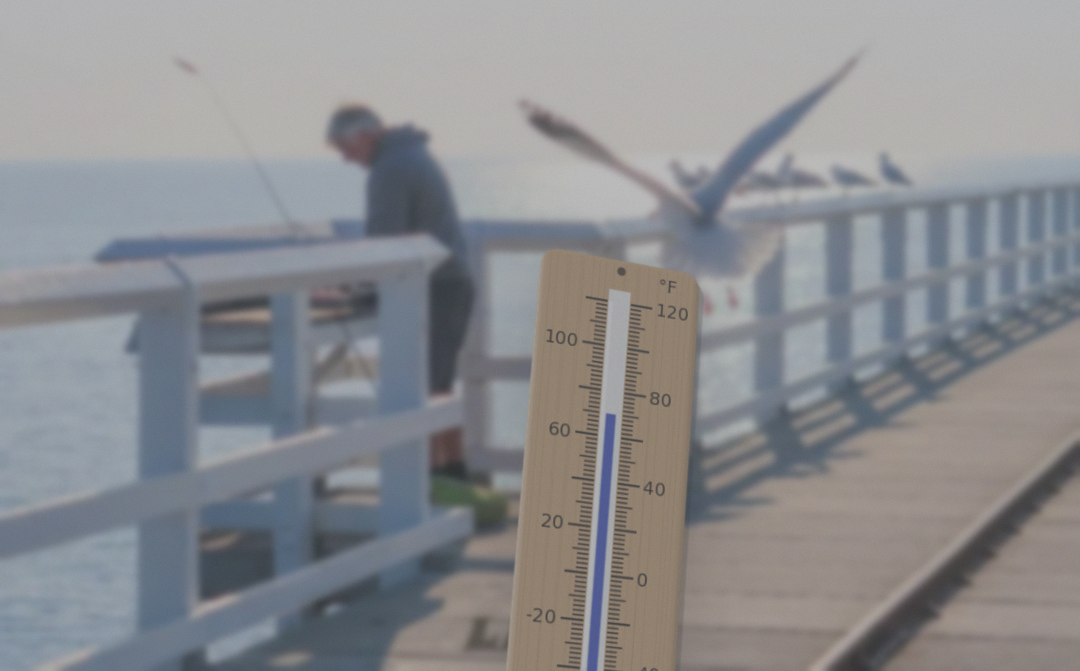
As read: **70** °F
